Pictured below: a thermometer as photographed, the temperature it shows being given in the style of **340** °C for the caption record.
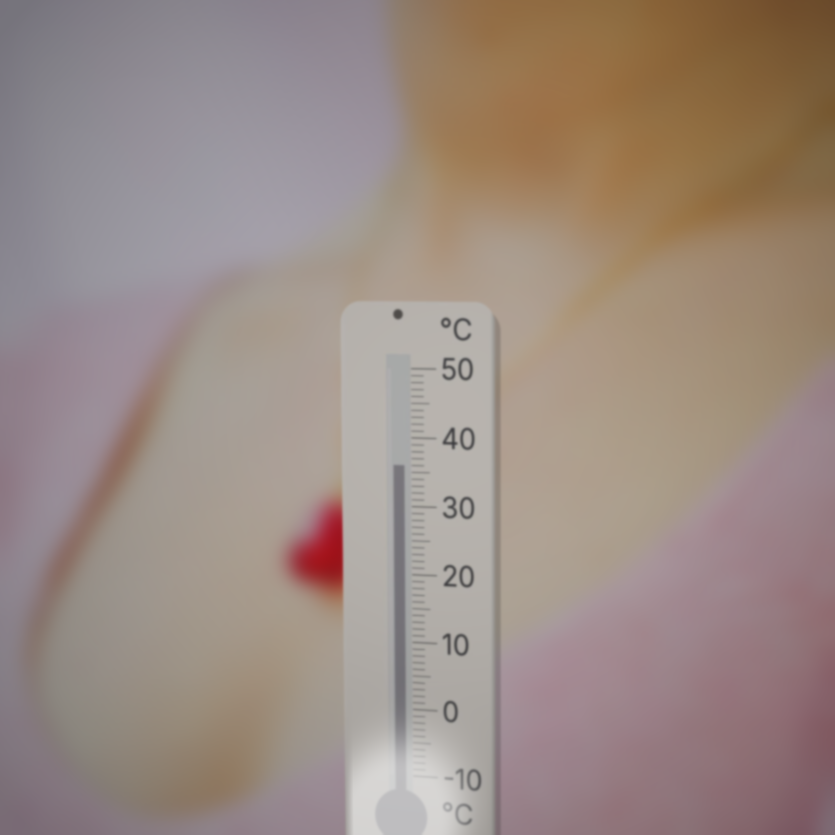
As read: **36** °C
